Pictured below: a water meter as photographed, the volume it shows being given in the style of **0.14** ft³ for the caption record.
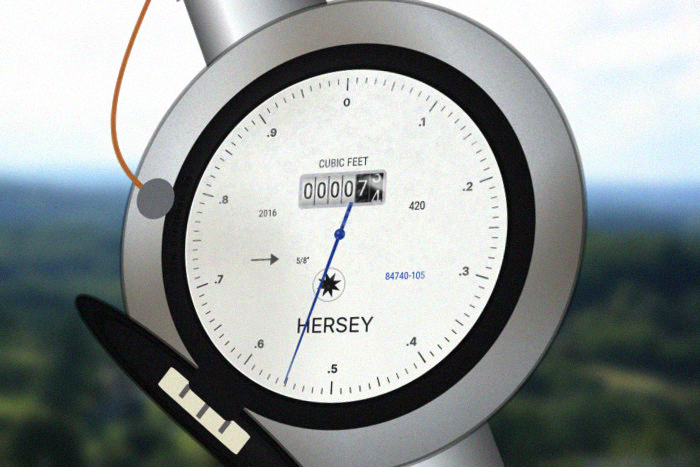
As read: **73.55** ft³
